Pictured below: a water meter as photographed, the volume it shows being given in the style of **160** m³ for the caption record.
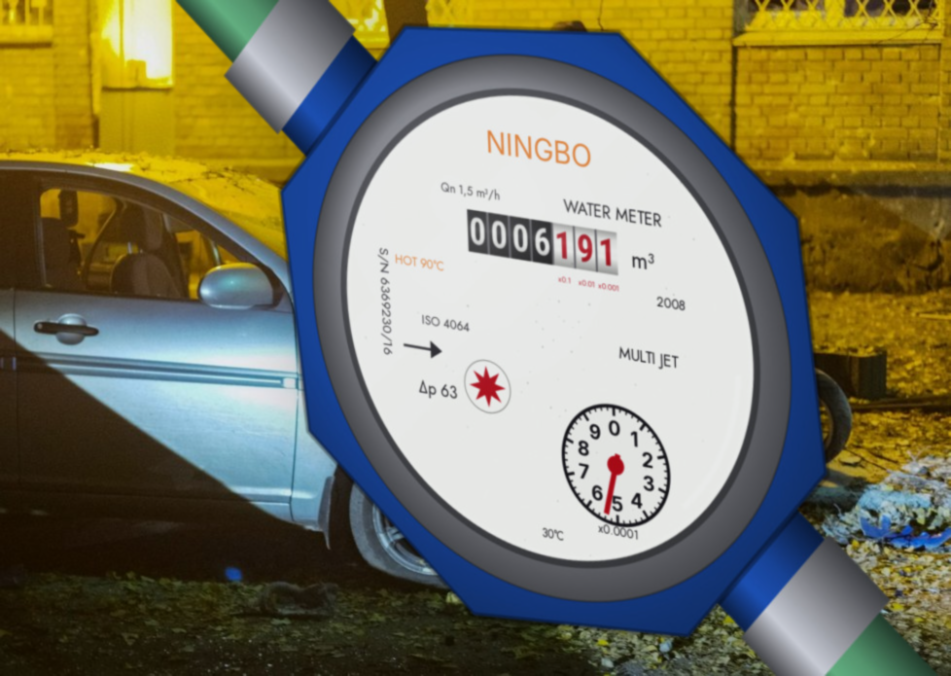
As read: **6.1915** m³
